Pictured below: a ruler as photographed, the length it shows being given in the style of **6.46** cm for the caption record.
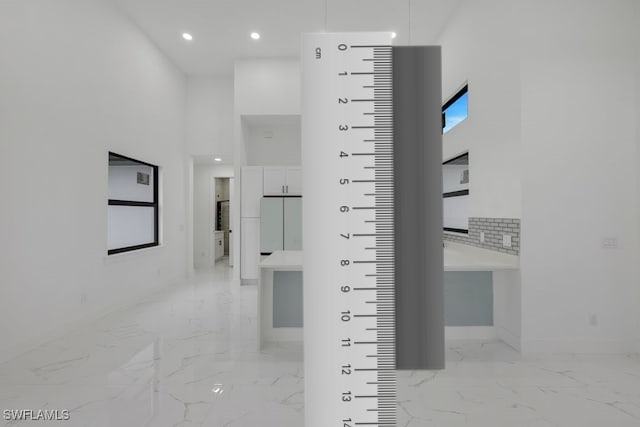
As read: **12** cm
